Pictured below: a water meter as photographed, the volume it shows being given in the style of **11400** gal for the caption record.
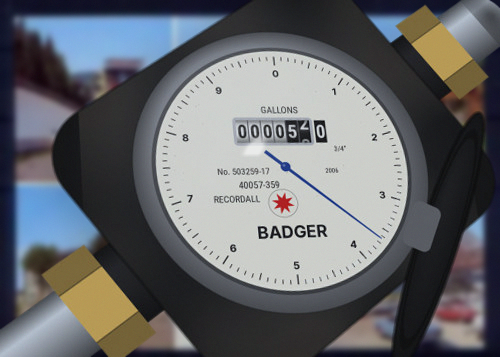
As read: **523.6** gal
